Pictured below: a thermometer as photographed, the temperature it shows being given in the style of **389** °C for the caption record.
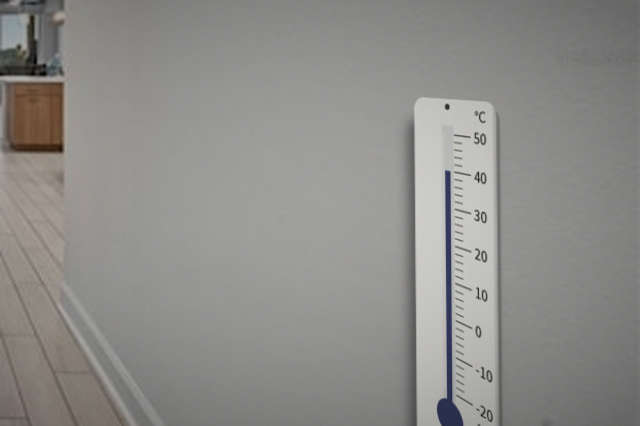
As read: **40** °C
